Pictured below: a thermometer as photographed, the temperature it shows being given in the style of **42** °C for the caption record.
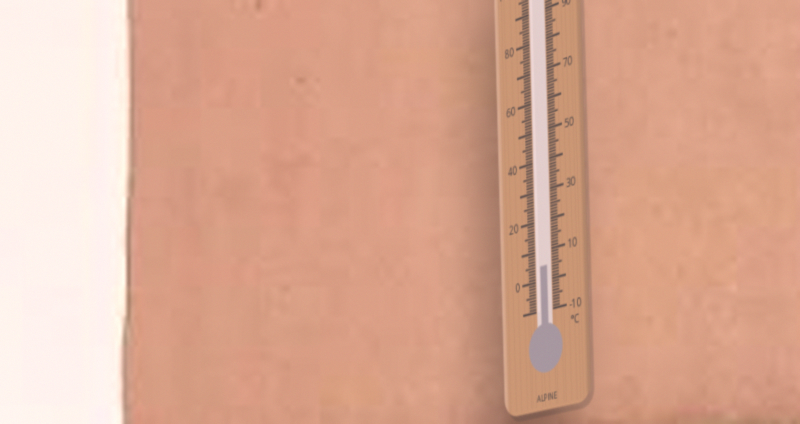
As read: **5** °C
